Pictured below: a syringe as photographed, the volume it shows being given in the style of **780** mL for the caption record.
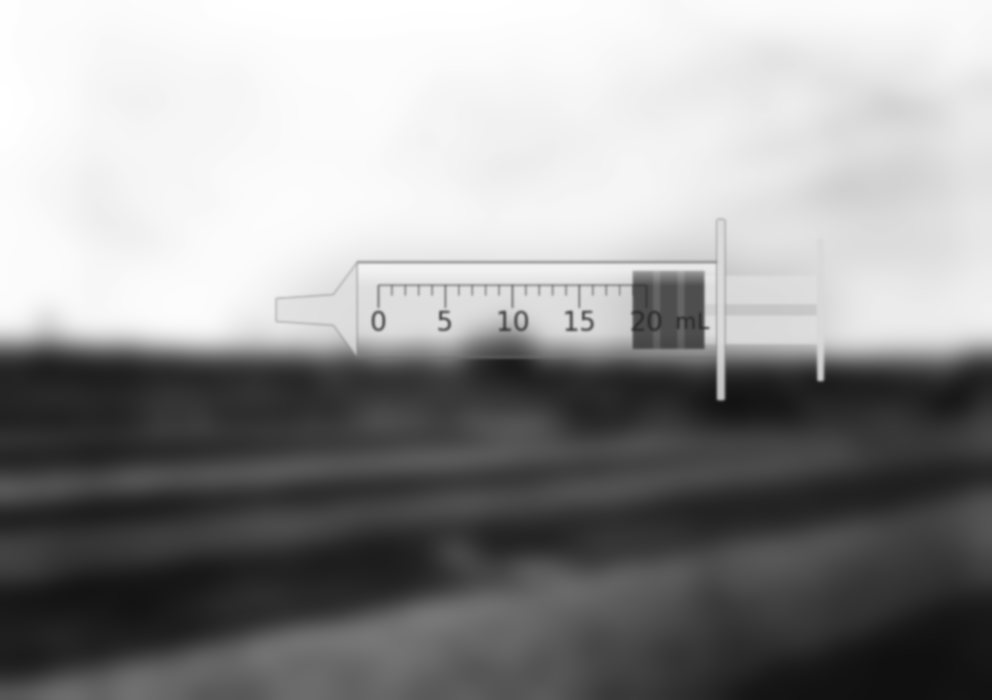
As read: **19** mL
